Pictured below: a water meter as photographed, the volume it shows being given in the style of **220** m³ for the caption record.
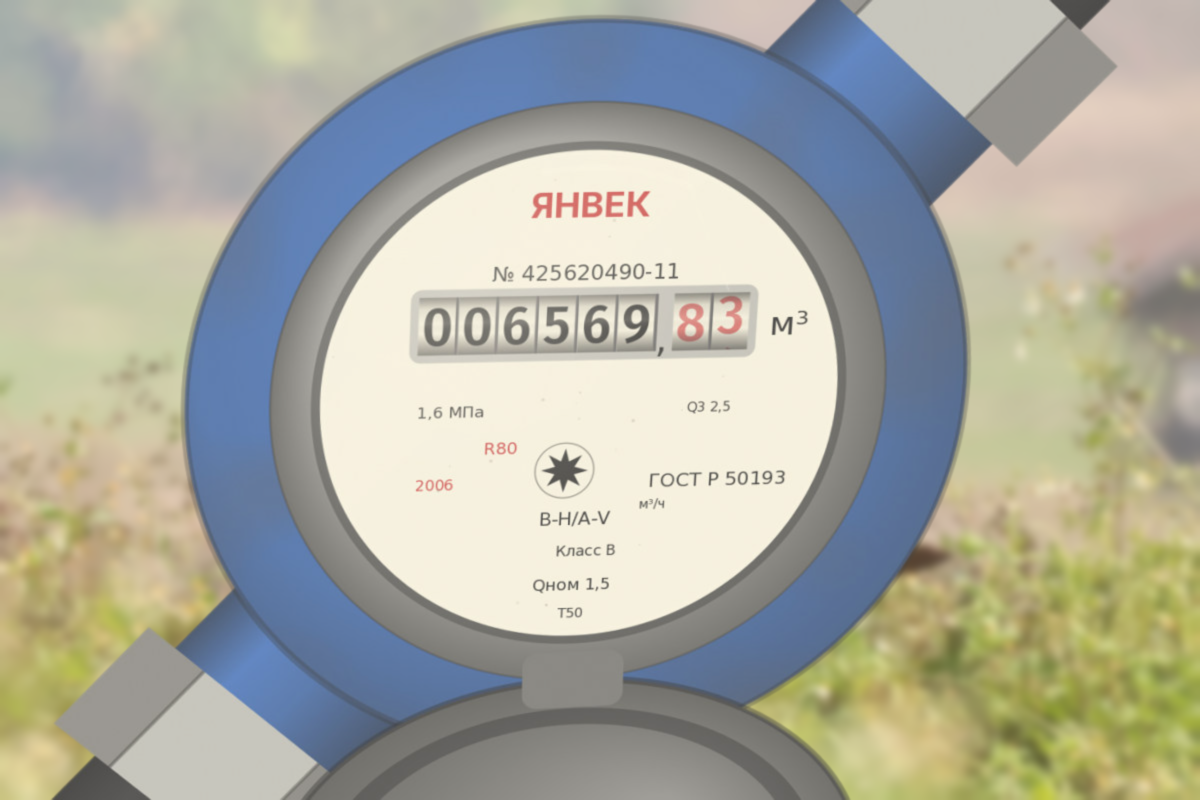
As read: **6569.83** m³
